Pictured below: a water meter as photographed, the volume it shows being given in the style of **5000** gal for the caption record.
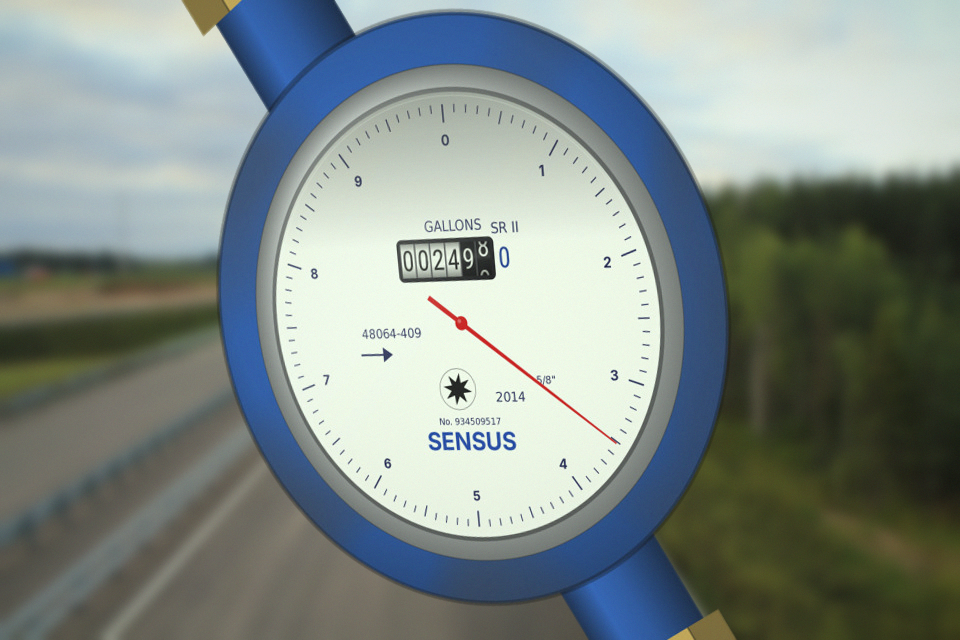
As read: **24983.5** gal
